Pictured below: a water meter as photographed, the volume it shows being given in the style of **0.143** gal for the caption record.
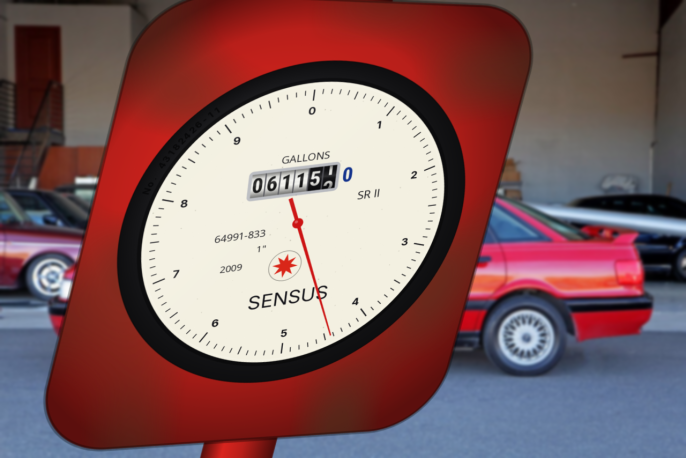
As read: **611514.4** gal
